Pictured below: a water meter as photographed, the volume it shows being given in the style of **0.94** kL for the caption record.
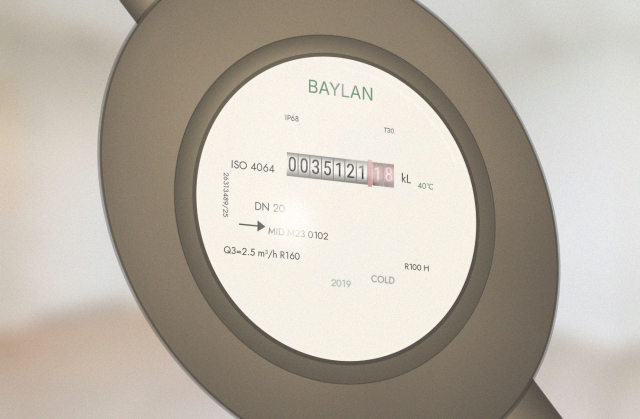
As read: **35121.18** kL
